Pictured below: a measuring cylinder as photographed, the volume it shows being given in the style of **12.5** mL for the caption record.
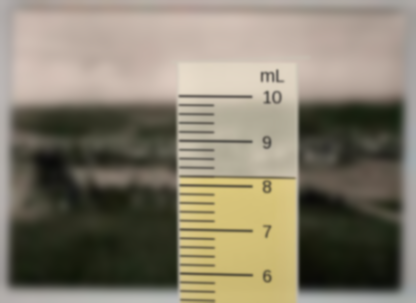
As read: **8.2** mL
